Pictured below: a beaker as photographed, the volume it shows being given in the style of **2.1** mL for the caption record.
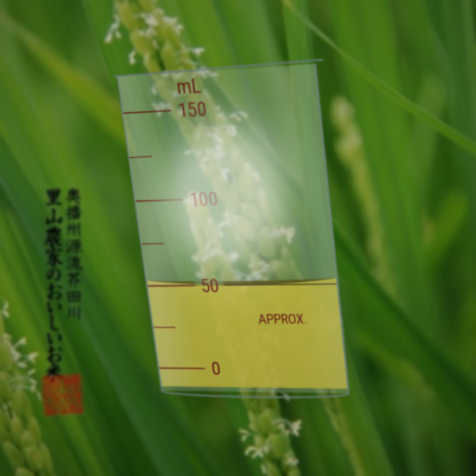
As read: **50** mL
